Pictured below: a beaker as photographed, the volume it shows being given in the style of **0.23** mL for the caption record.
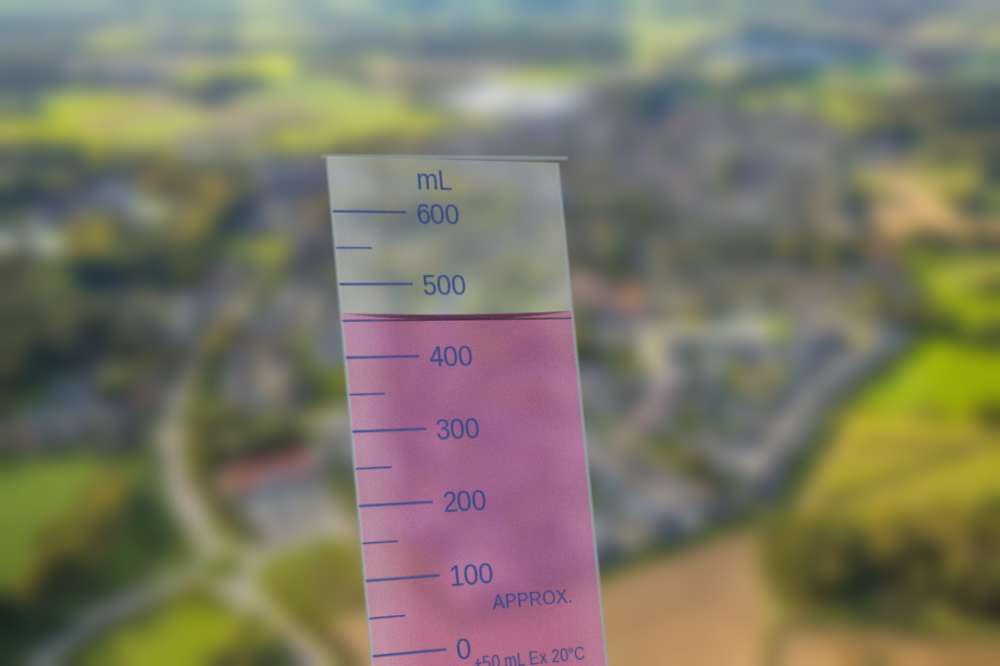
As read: **450** mL
